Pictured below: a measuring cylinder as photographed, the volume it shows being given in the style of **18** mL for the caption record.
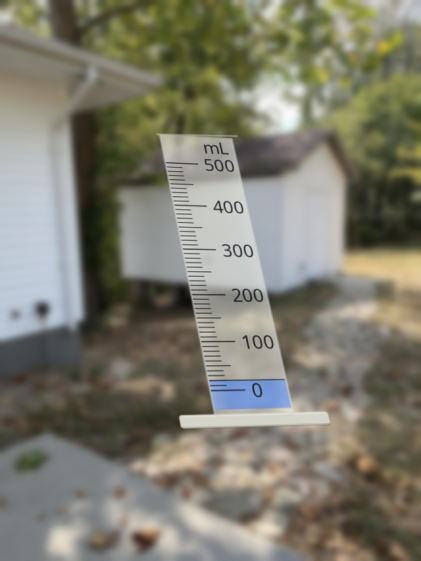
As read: **20** mL
